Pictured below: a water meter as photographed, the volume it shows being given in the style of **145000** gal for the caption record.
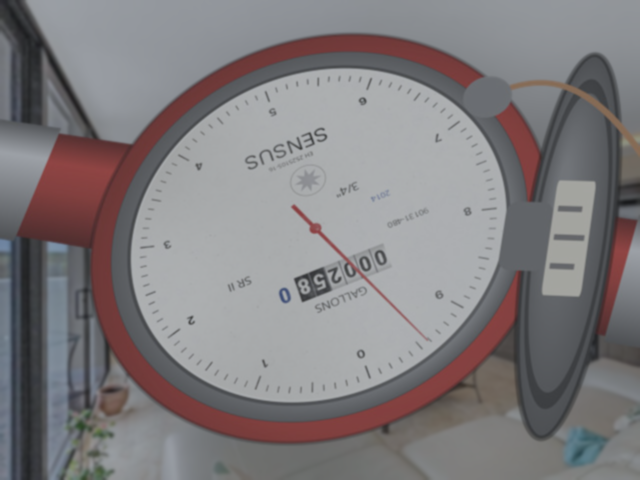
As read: **2579.4** gal
